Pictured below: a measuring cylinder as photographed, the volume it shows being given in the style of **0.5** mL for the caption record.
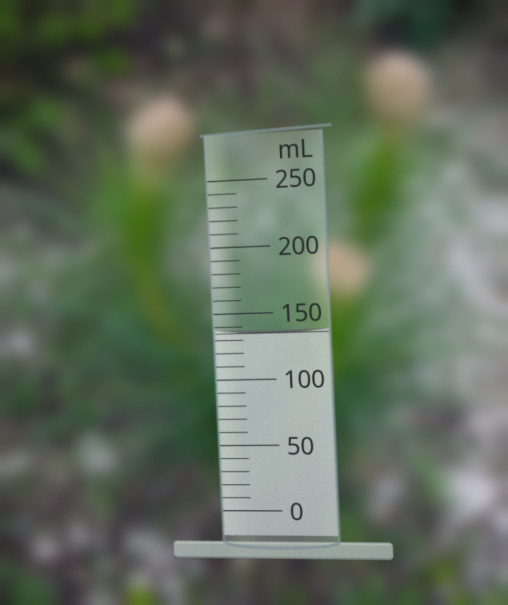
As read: **135** mL
